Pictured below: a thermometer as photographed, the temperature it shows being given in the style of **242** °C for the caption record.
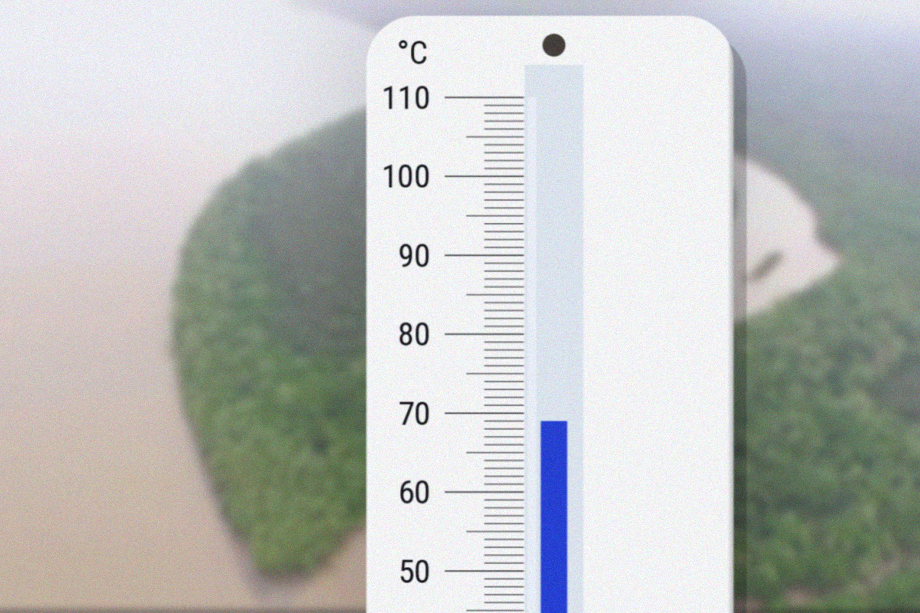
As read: **69** °C
